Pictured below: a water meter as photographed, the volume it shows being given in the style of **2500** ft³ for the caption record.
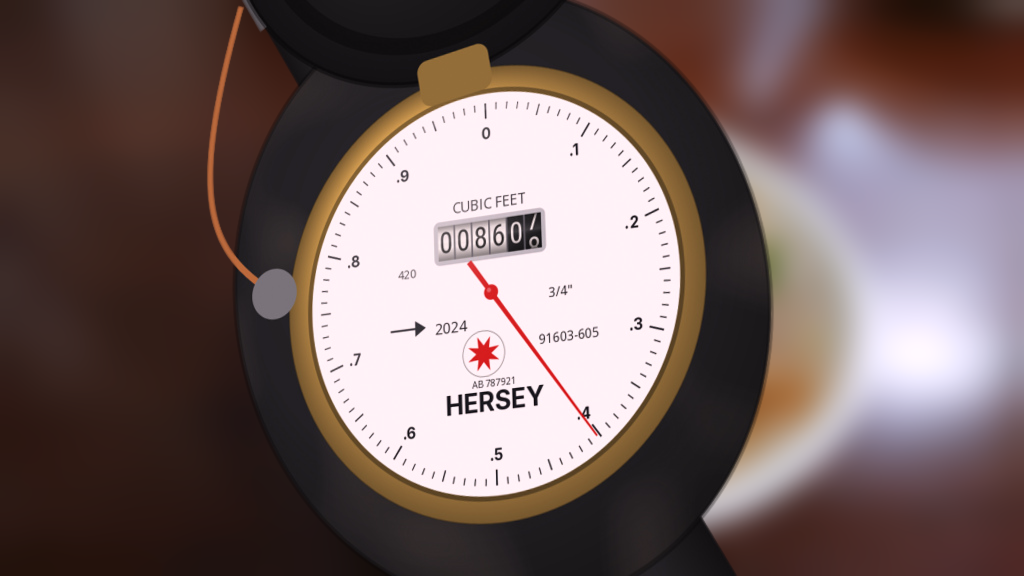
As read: **8607.40** ft³
